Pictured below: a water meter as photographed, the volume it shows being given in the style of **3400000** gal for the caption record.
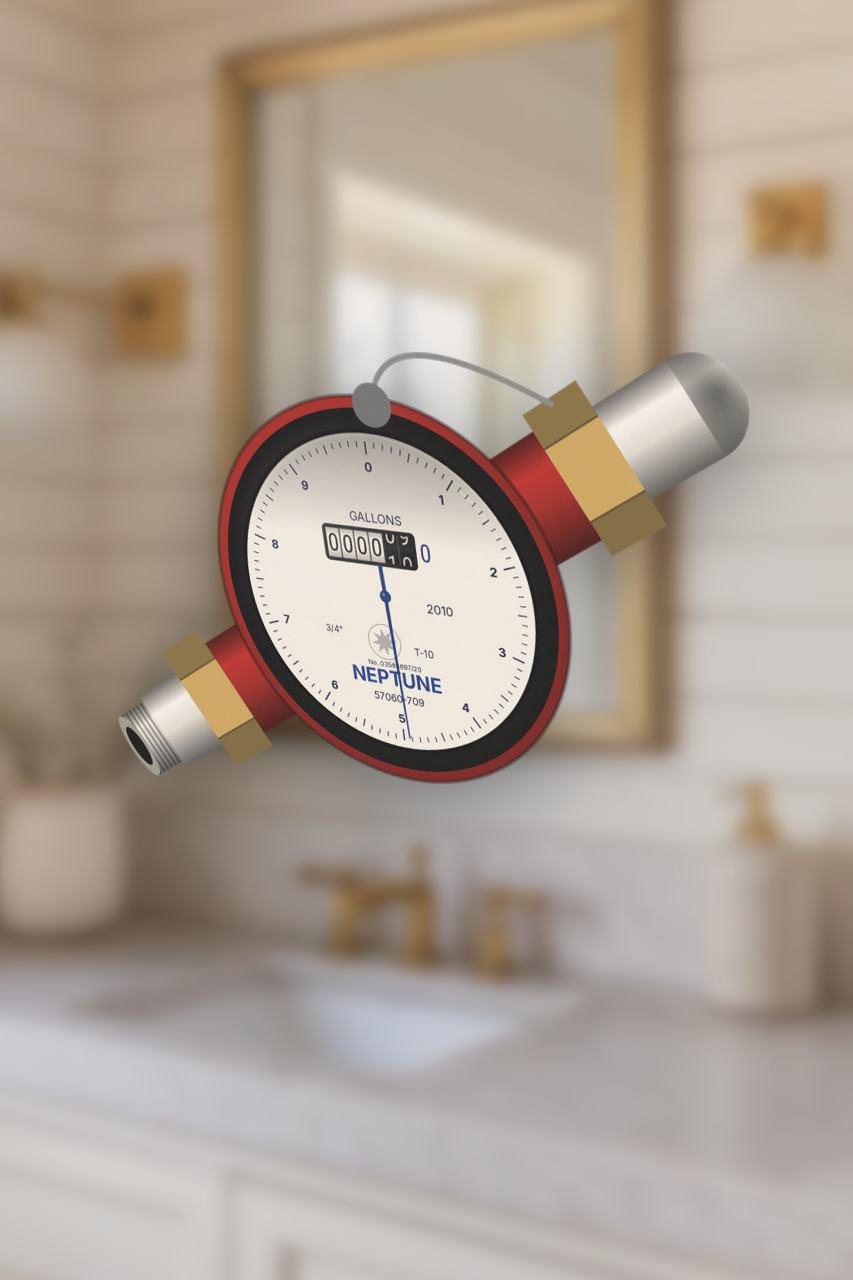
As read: **94.9** gal
